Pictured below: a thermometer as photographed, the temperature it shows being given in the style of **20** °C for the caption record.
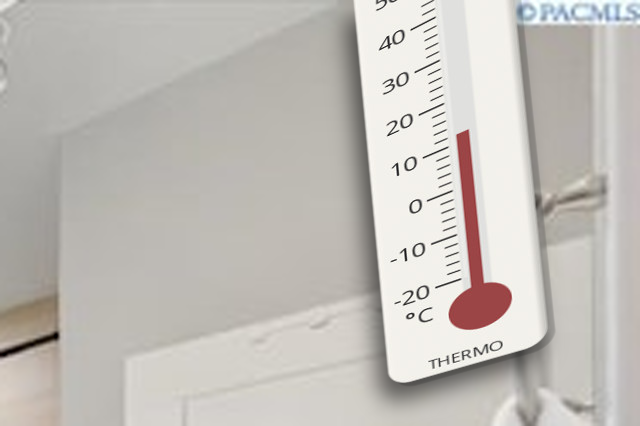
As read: **12** °C
